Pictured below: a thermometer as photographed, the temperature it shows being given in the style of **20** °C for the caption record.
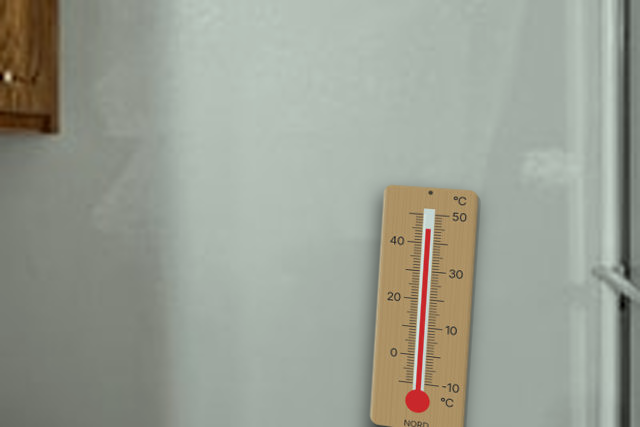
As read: **45** °C
